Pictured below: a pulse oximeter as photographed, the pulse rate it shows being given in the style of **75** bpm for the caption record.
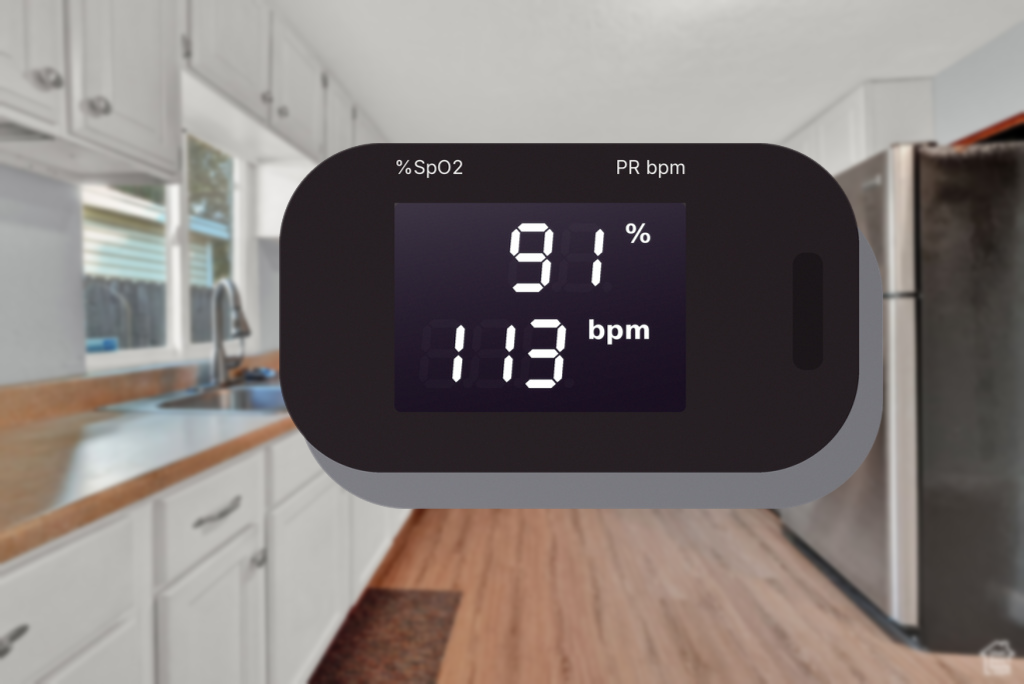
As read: **113** bpm
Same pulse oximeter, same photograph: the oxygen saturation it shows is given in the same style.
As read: **91** %
